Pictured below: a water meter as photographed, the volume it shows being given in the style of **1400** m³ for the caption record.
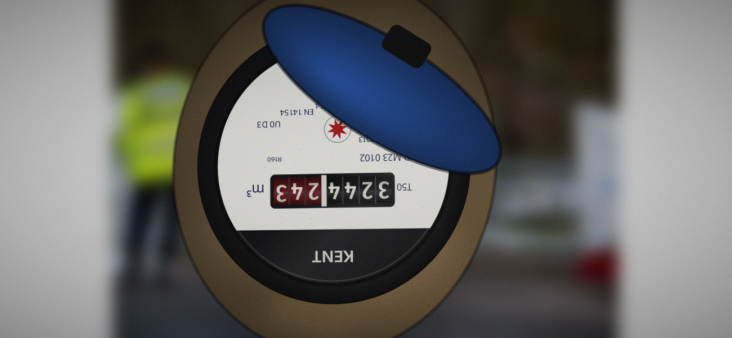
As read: **3244.243** m³
